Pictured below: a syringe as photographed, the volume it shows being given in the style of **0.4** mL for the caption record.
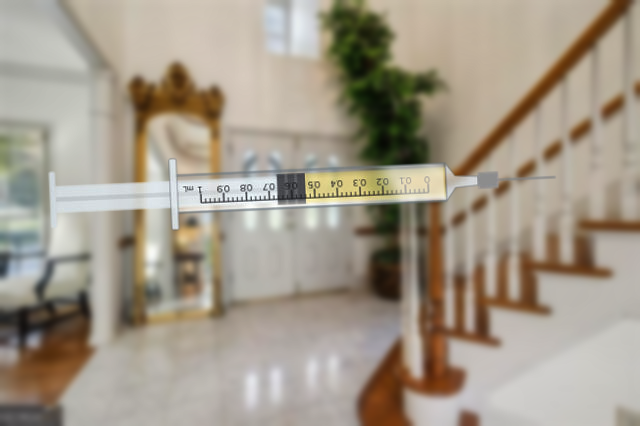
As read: **0.54** mL
